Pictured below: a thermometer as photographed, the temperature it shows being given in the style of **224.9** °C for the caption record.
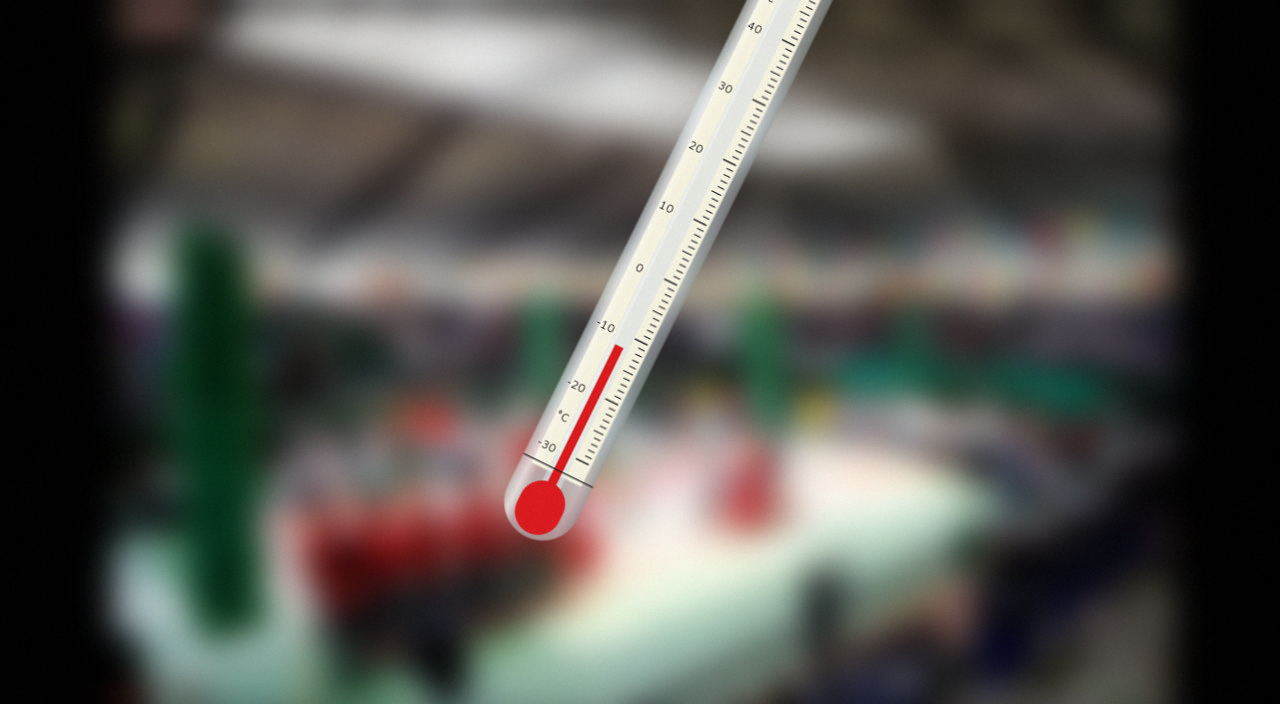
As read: **-12** °C
